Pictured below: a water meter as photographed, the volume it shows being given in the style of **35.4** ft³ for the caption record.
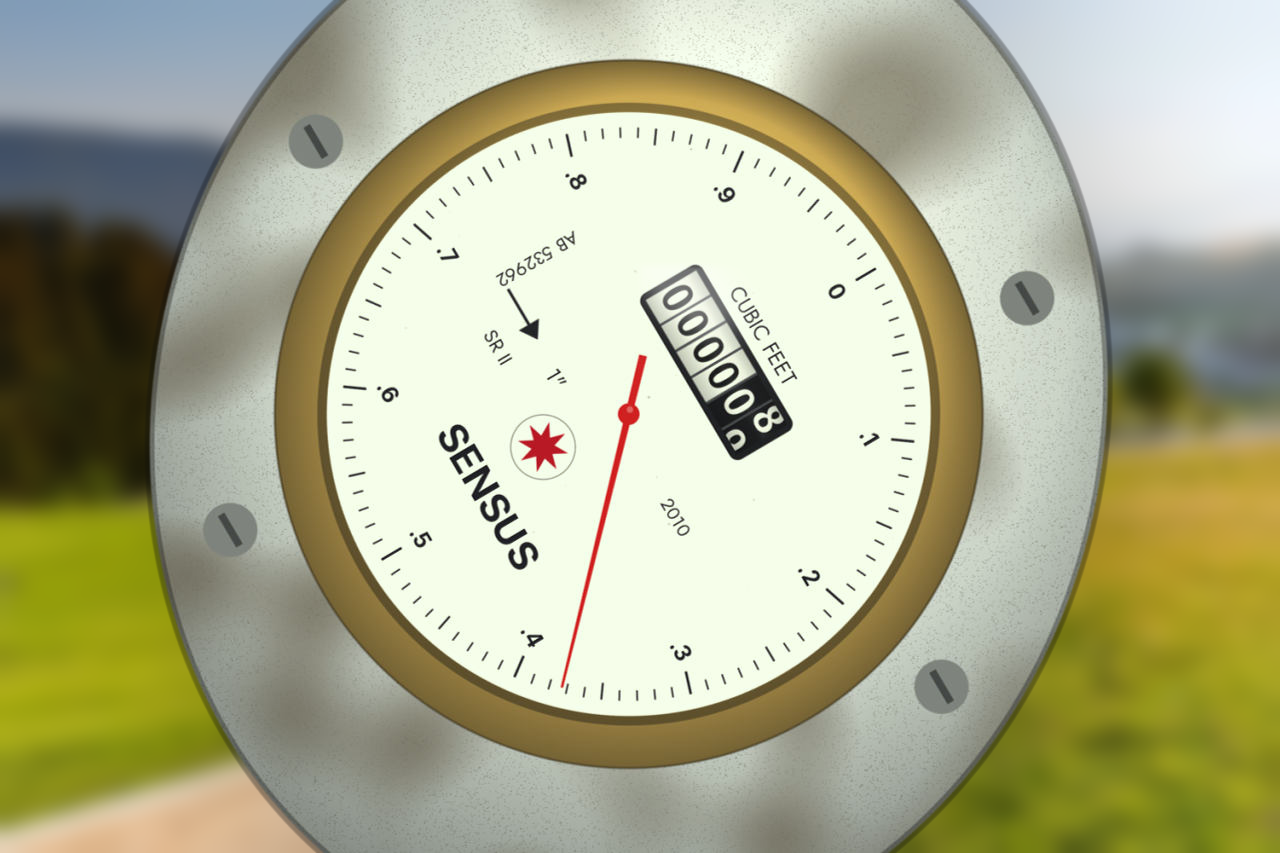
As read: **8.37** ft³
